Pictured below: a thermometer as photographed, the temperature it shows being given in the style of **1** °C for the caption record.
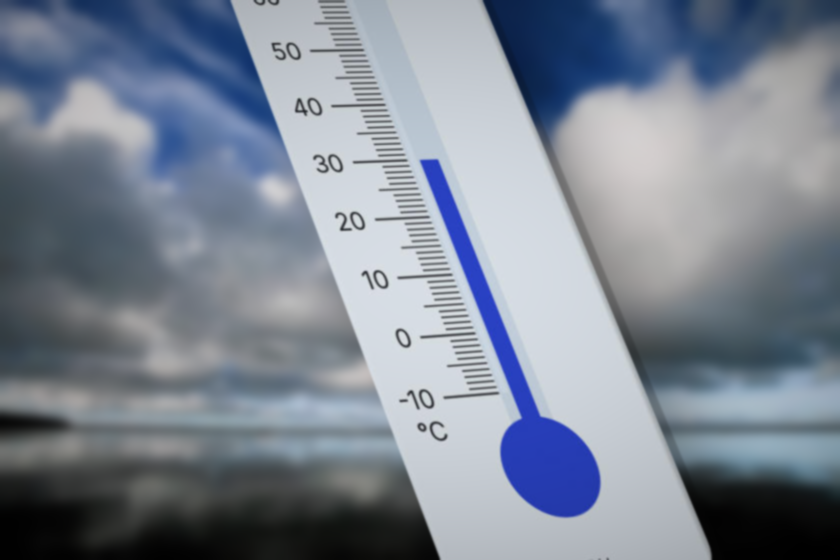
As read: **30** °C
